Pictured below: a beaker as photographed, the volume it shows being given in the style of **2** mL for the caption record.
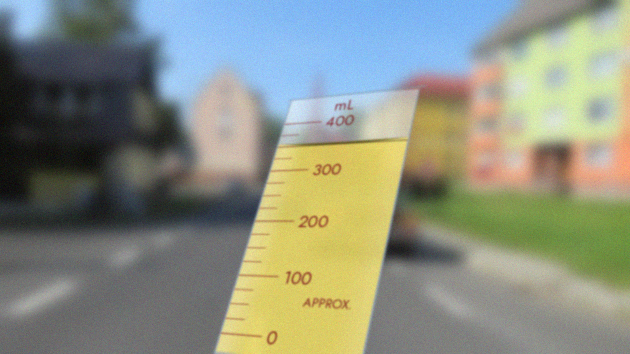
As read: **350** mL
